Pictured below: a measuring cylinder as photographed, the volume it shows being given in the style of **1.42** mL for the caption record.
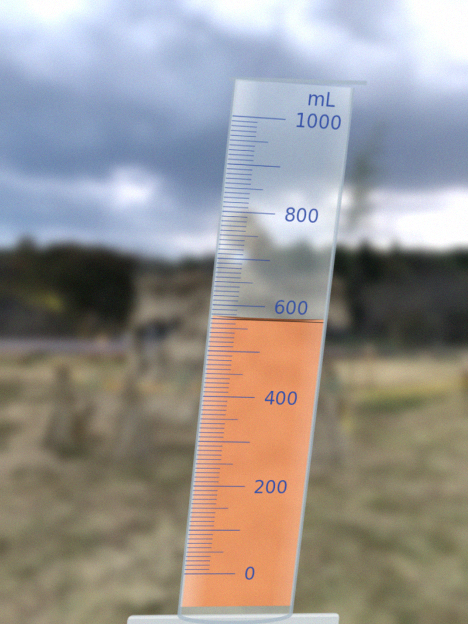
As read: **570** mL
